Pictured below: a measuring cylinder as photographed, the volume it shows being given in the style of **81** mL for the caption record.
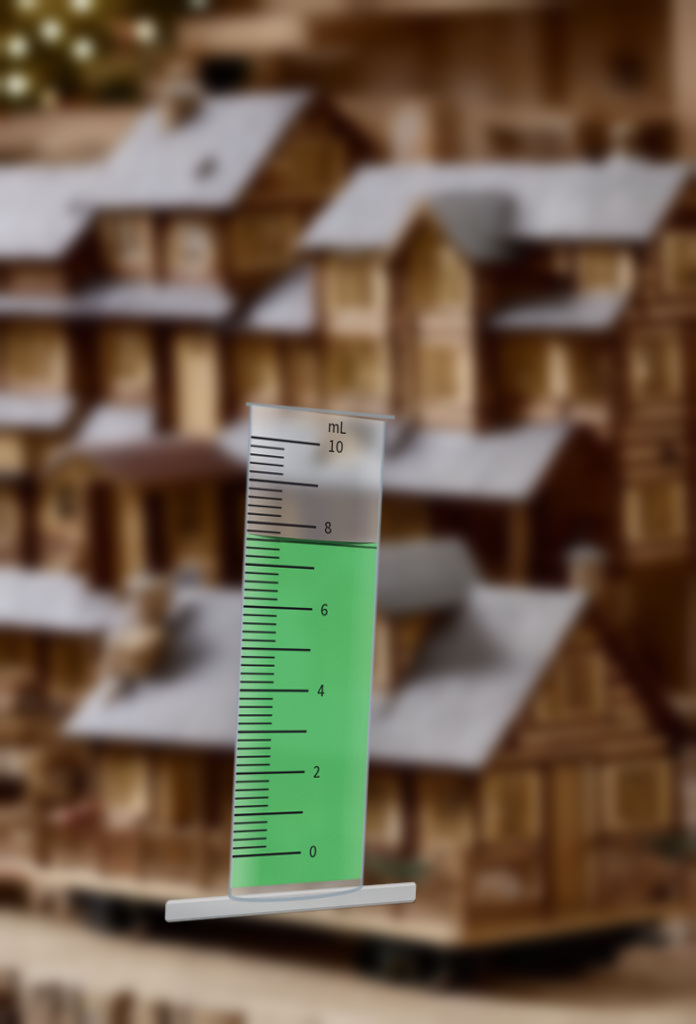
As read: **7.6** mL
